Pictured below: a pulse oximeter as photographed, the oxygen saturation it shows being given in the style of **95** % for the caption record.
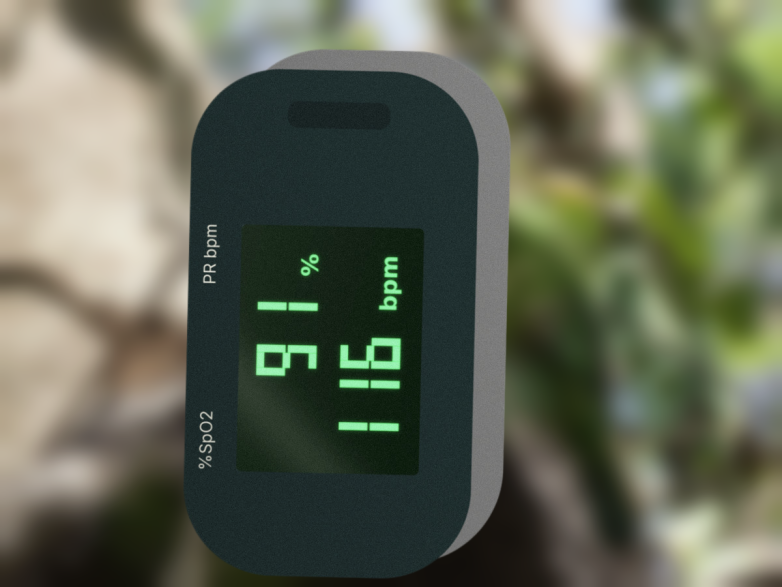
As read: **91** %
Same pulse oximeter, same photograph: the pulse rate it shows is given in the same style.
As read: **116** bpm
